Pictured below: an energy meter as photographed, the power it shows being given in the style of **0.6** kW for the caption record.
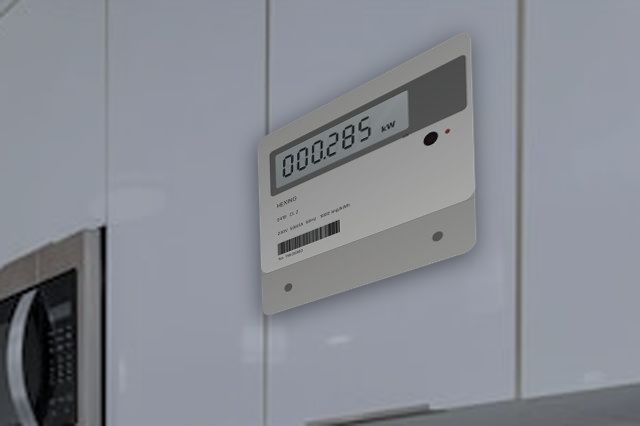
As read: **0.285** kW
